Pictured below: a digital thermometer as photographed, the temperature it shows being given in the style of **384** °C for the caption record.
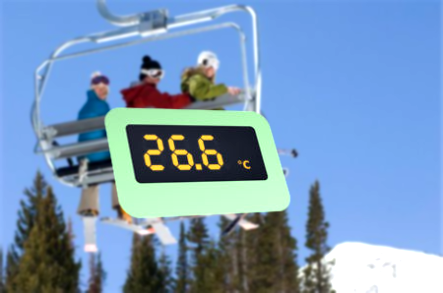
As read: **26.6** °C
